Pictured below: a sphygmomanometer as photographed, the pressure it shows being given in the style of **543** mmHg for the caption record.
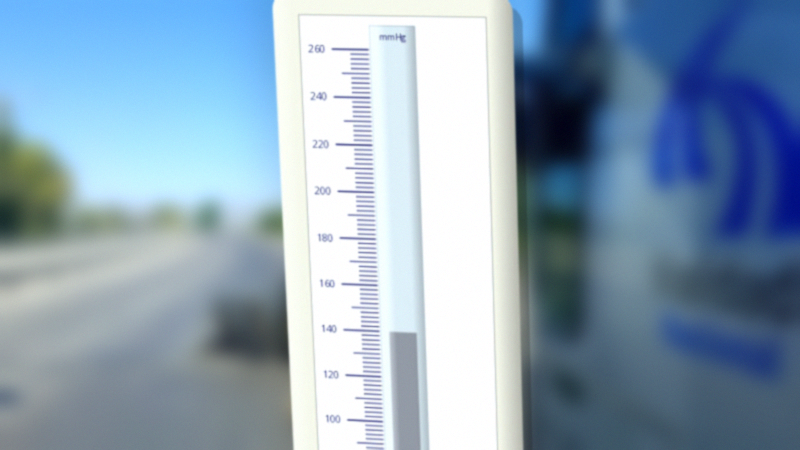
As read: **140** mmHg
